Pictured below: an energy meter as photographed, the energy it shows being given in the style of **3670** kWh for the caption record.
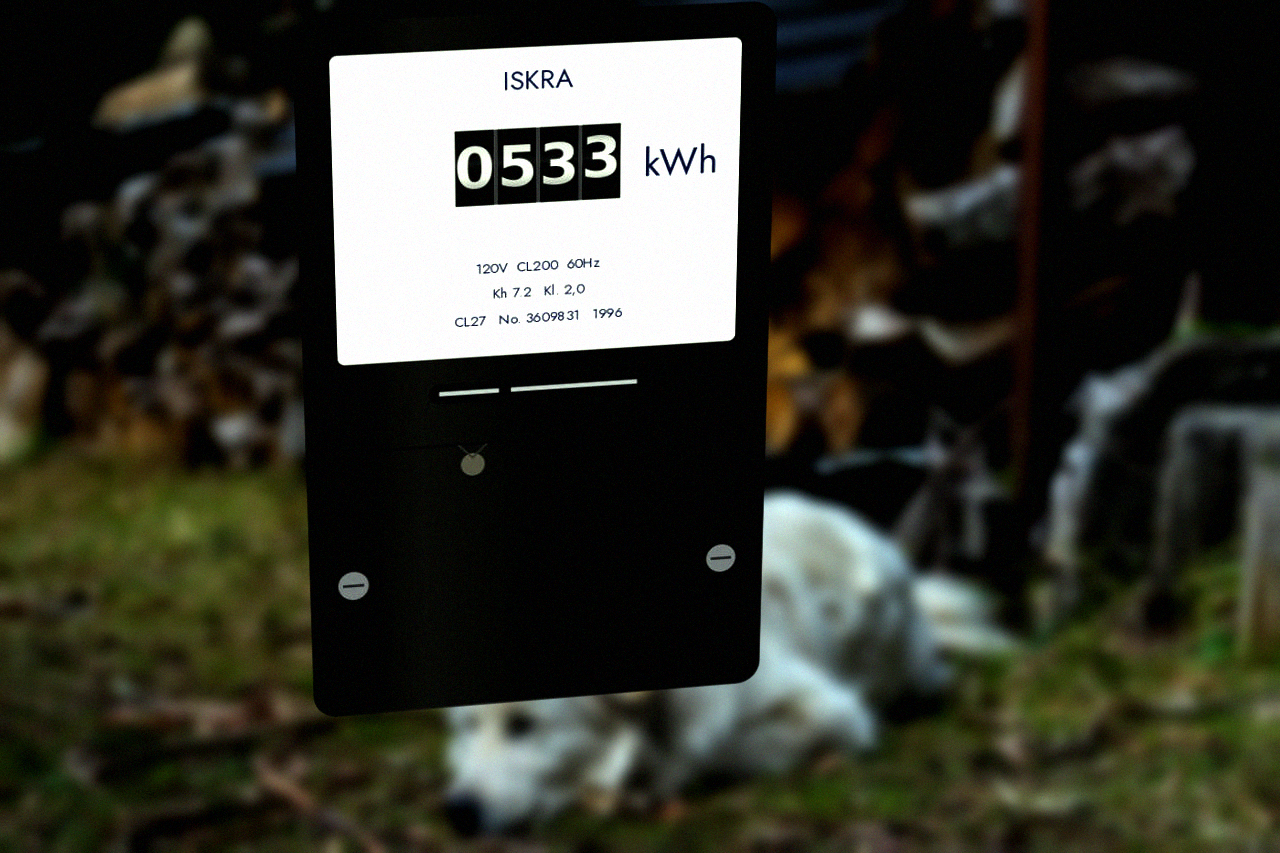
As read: **533** kWh
